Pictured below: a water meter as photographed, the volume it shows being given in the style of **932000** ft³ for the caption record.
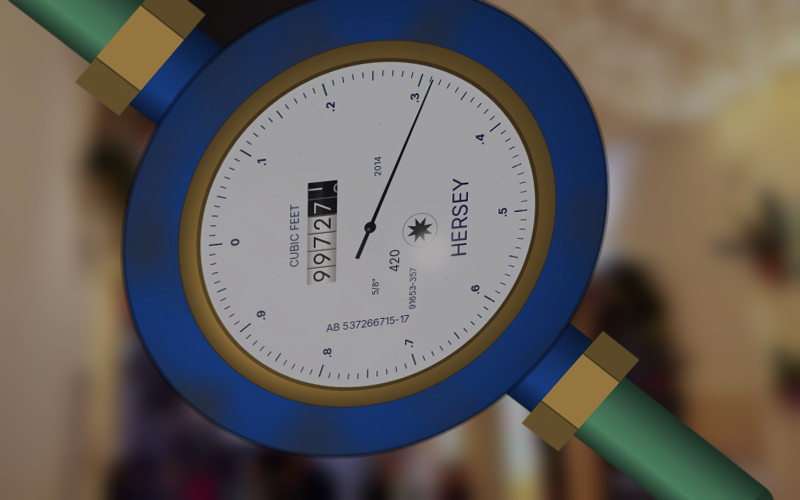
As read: **997271.31** ft³
